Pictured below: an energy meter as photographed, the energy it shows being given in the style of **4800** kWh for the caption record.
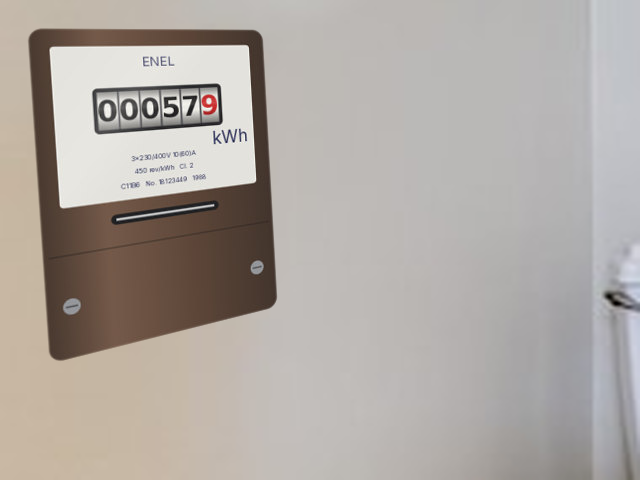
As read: **57.9** kWh
